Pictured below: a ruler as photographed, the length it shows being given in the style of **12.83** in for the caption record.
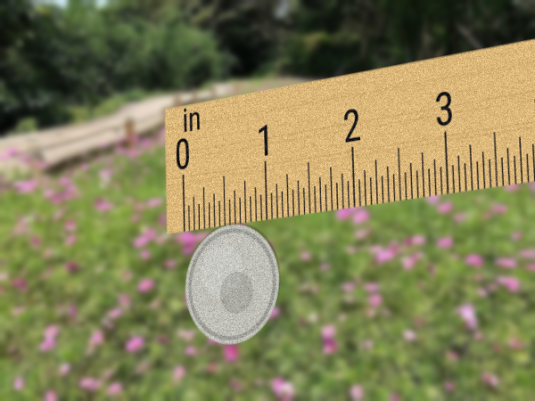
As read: **1.125** in
